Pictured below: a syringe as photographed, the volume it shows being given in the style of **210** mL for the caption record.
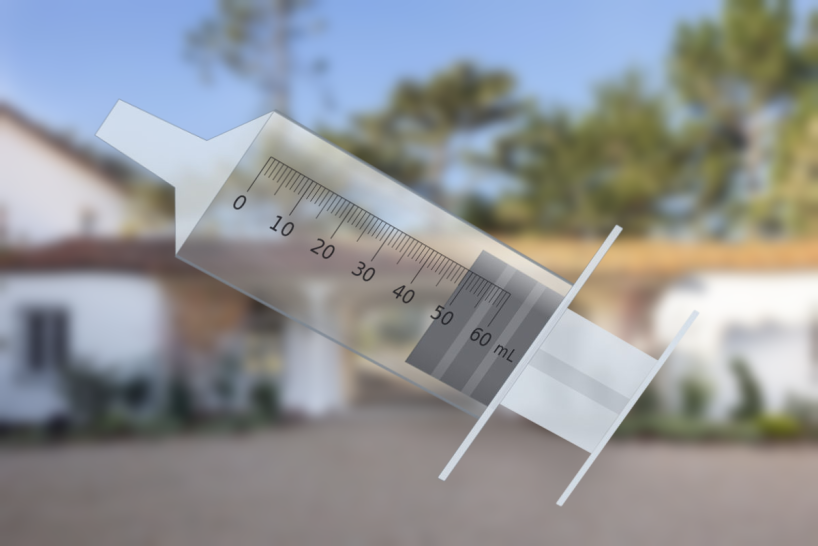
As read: **49** mL
